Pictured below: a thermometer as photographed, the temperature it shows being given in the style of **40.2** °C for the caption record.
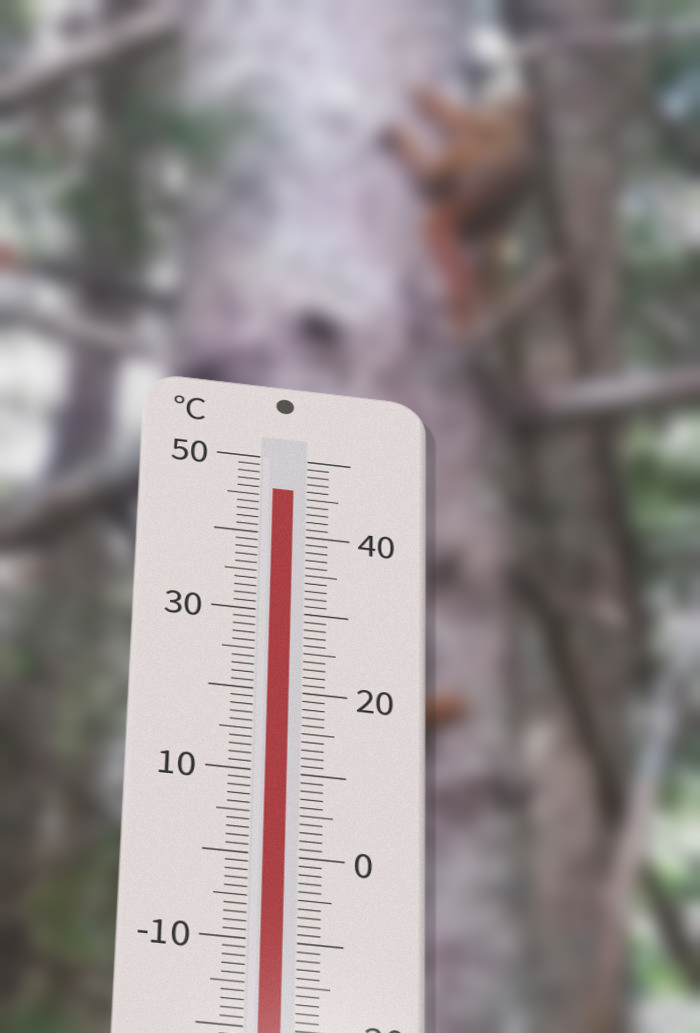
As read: **46** °C
